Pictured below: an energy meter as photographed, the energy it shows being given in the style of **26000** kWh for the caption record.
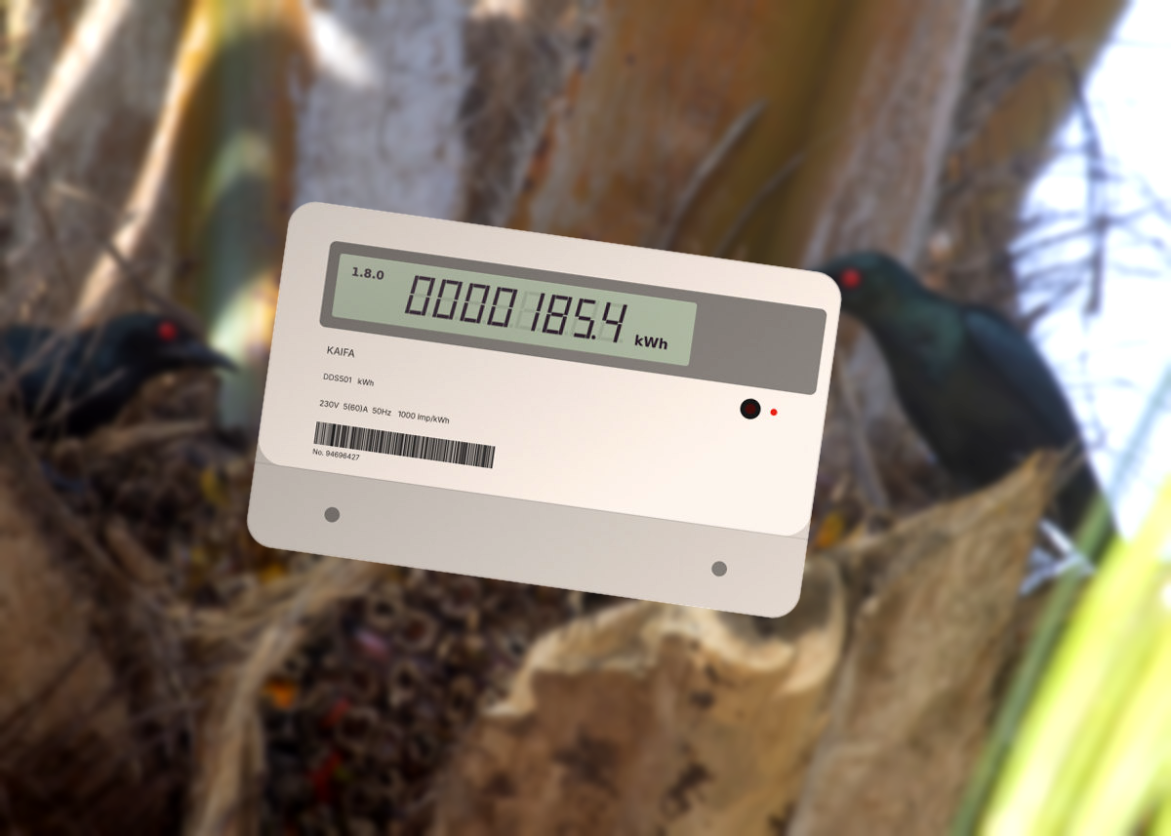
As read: **185.4** kWh
